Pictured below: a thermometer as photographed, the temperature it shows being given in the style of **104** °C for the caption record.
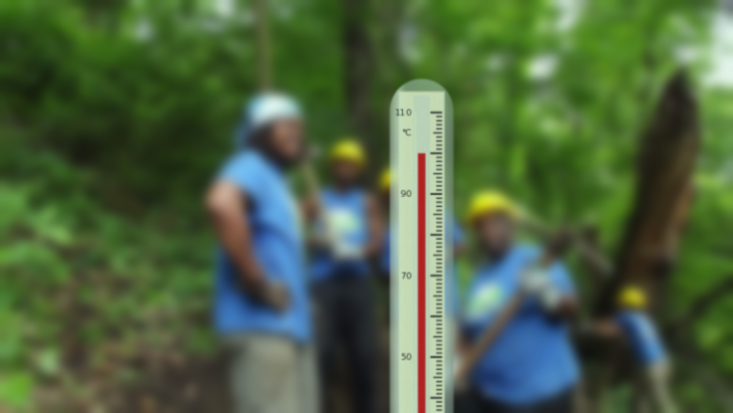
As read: **100** °C
